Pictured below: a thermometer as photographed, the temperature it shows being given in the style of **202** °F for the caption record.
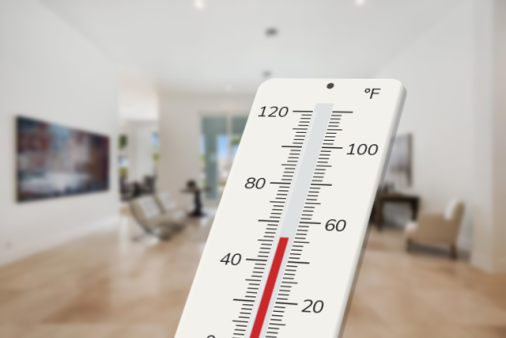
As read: **52** °F
